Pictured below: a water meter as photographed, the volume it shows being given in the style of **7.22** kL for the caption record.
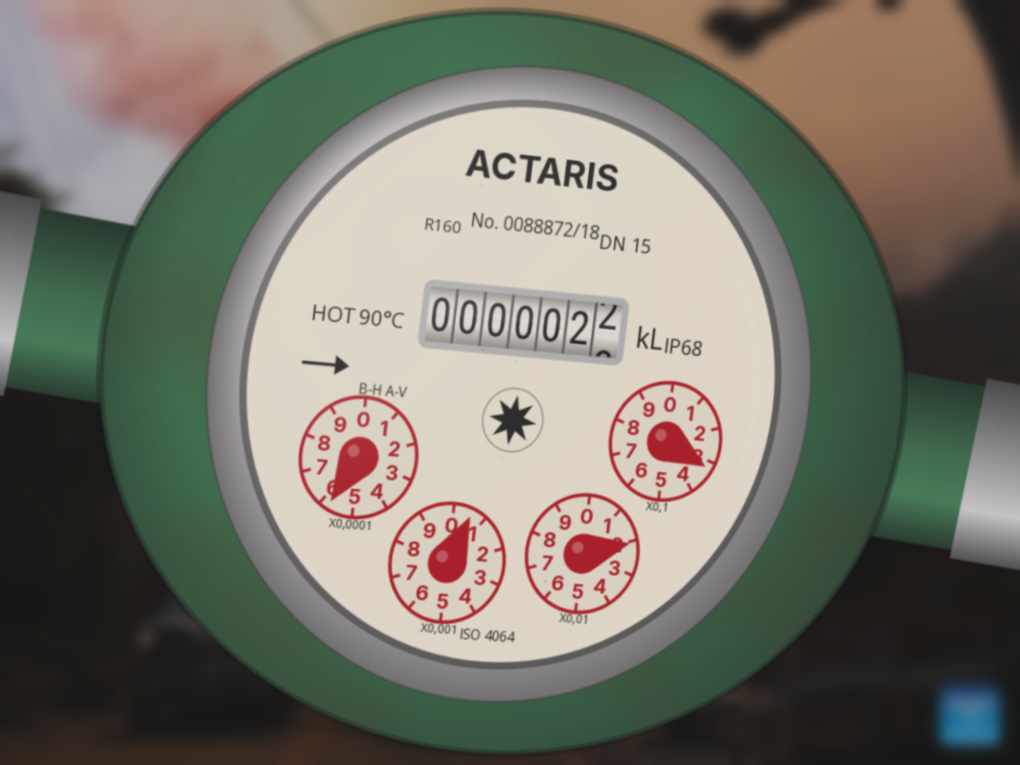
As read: **22.3205** kL
